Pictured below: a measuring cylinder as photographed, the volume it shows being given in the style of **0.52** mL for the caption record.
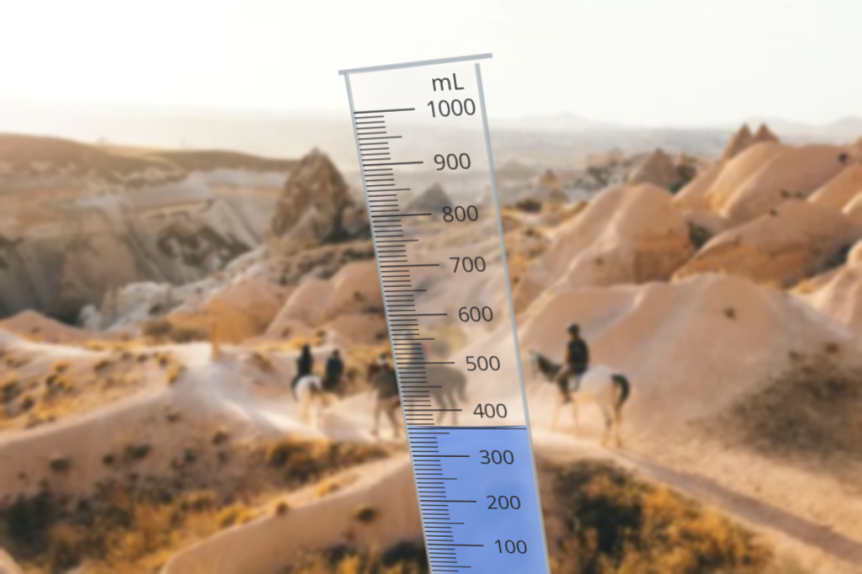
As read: **360** mL
